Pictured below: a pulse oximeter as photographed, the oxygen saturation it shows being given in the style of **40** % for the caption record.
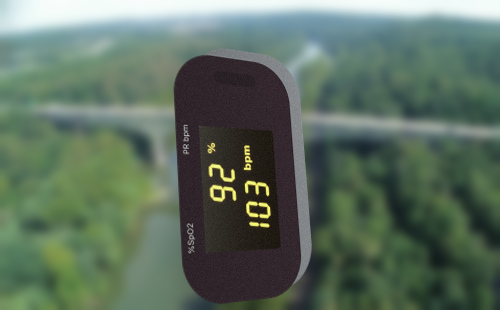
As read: **92** %
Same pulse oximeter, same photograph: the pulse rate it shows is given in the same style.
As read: **103** bpm
